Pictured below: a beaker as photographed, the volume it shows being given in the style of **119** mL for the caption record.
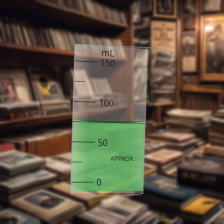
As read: **75** mL
